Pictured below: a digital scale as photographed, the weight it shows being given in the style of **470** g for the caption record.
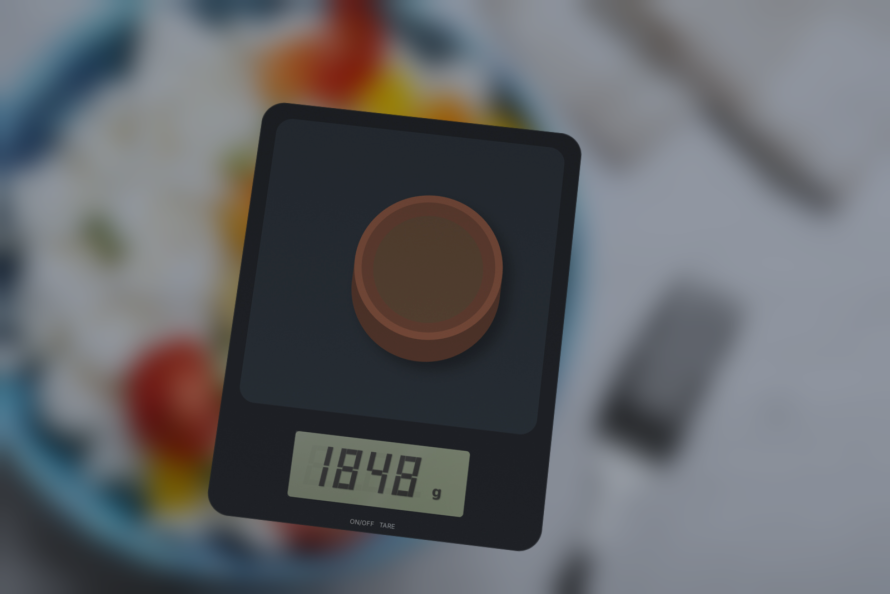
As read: **1848** g
